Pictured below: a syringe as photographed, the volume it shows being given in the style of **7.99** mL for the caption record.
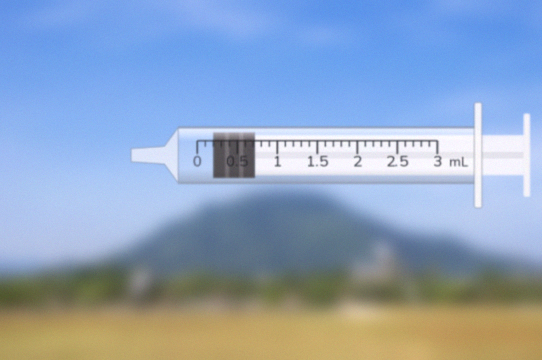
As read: **0.2** mL
